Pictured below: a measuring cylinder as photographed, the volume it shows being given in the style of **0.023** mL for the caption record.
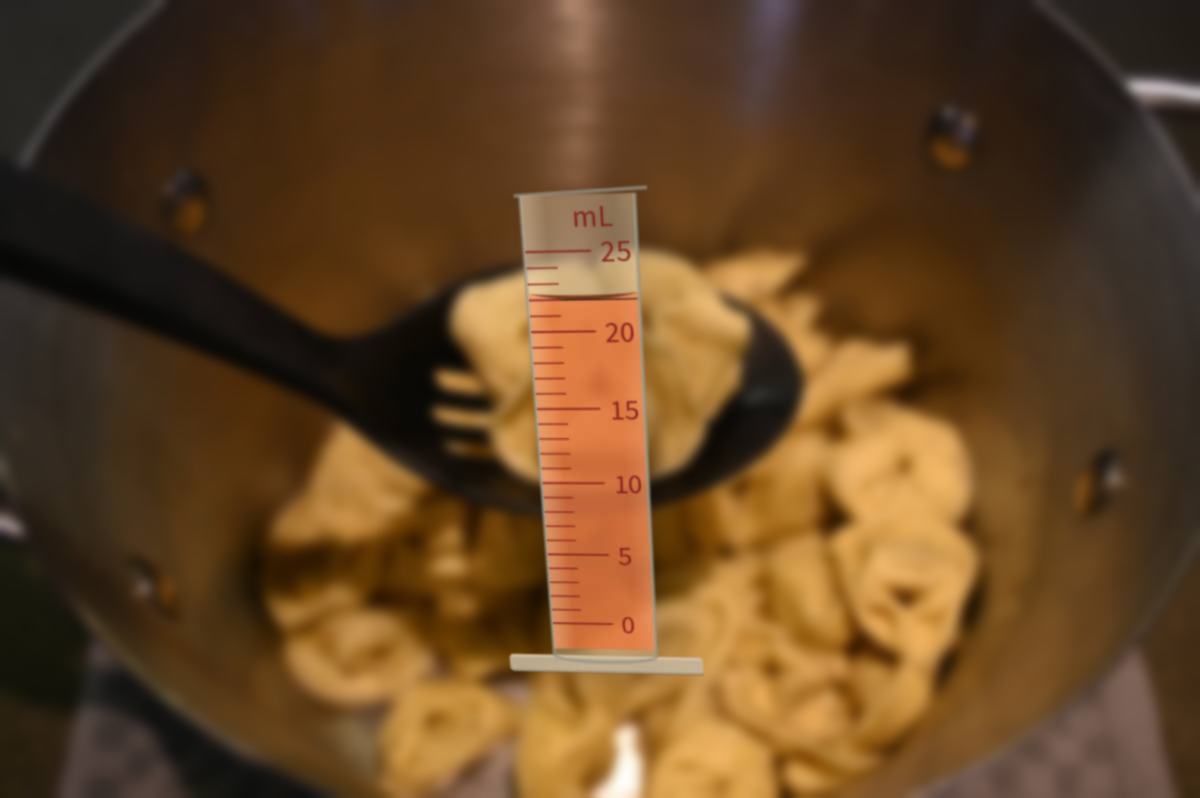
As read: **22** mL
